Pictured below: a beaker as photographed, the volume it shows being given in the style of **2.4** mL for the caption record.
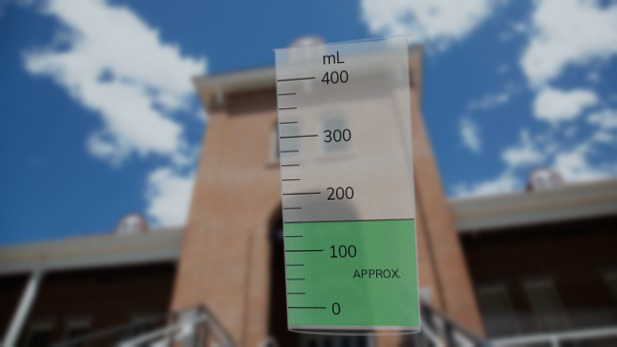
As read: **150** mL
